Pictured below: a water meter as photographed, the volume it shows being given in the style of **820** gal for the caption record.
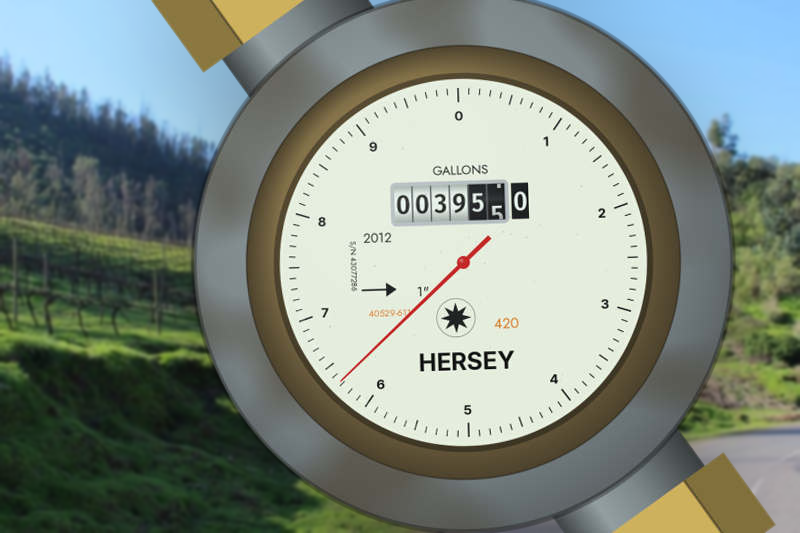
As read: **39546.3** gal
